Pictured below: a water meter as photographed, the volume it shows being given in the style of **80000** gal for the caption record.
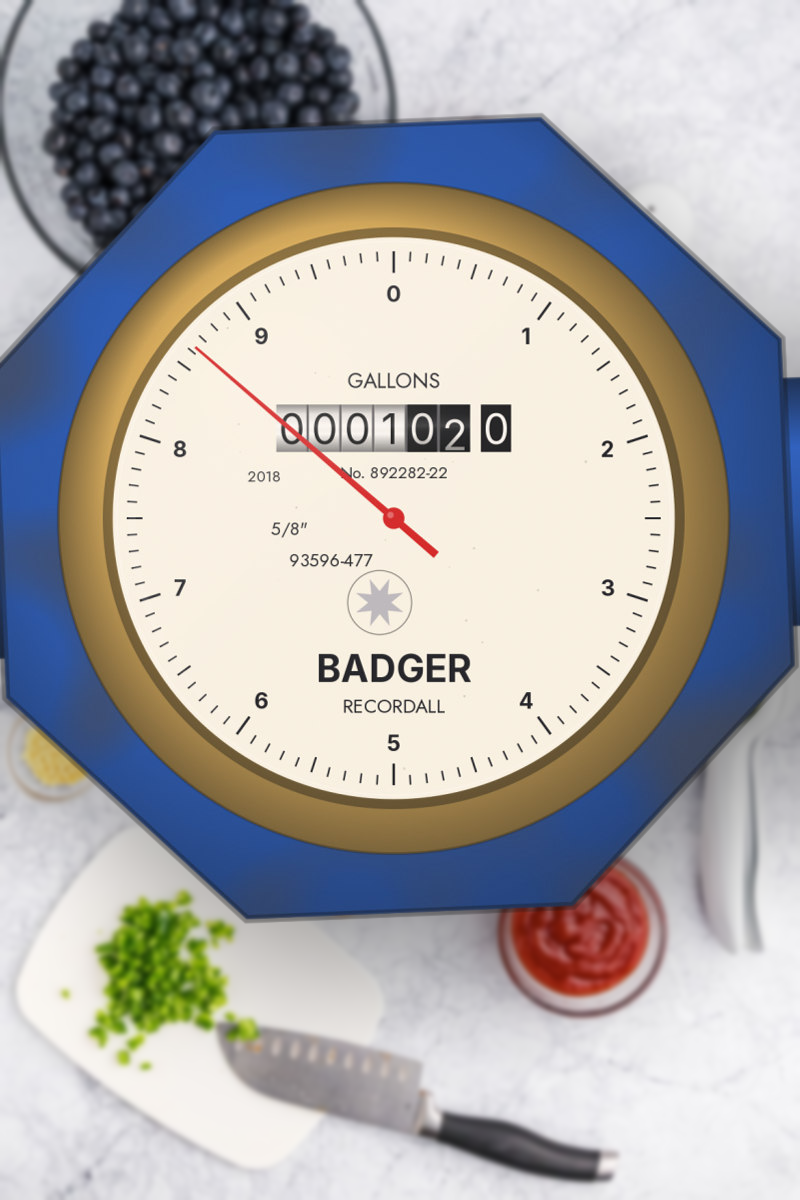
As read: **1018.6** gal
